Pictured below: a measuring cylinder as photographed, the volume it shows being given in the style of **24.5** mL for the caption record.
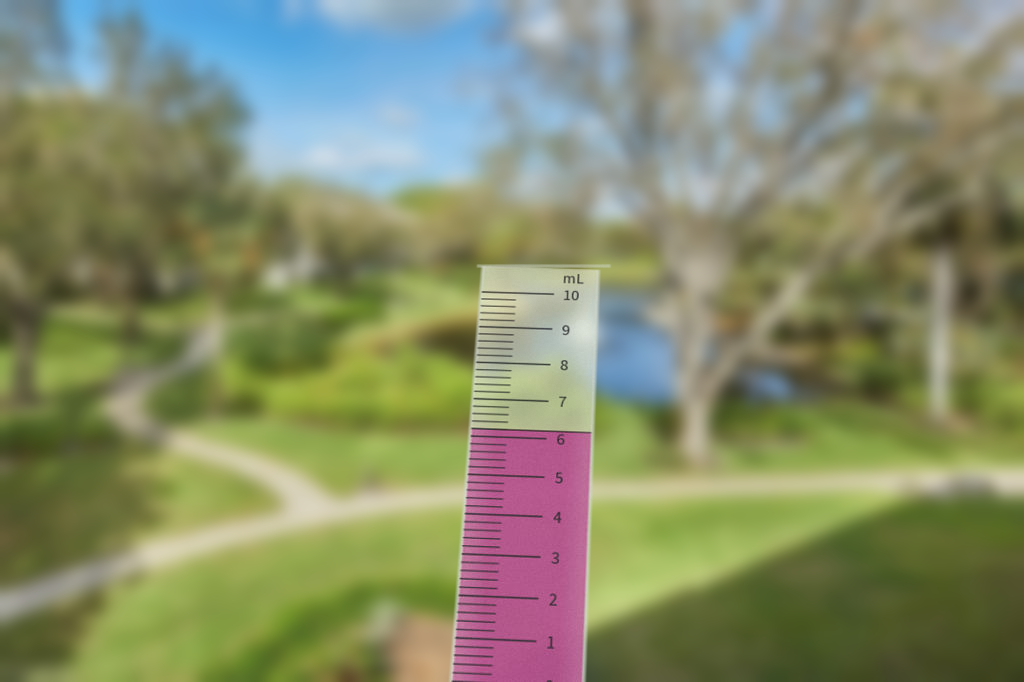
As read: **6.2** mL
